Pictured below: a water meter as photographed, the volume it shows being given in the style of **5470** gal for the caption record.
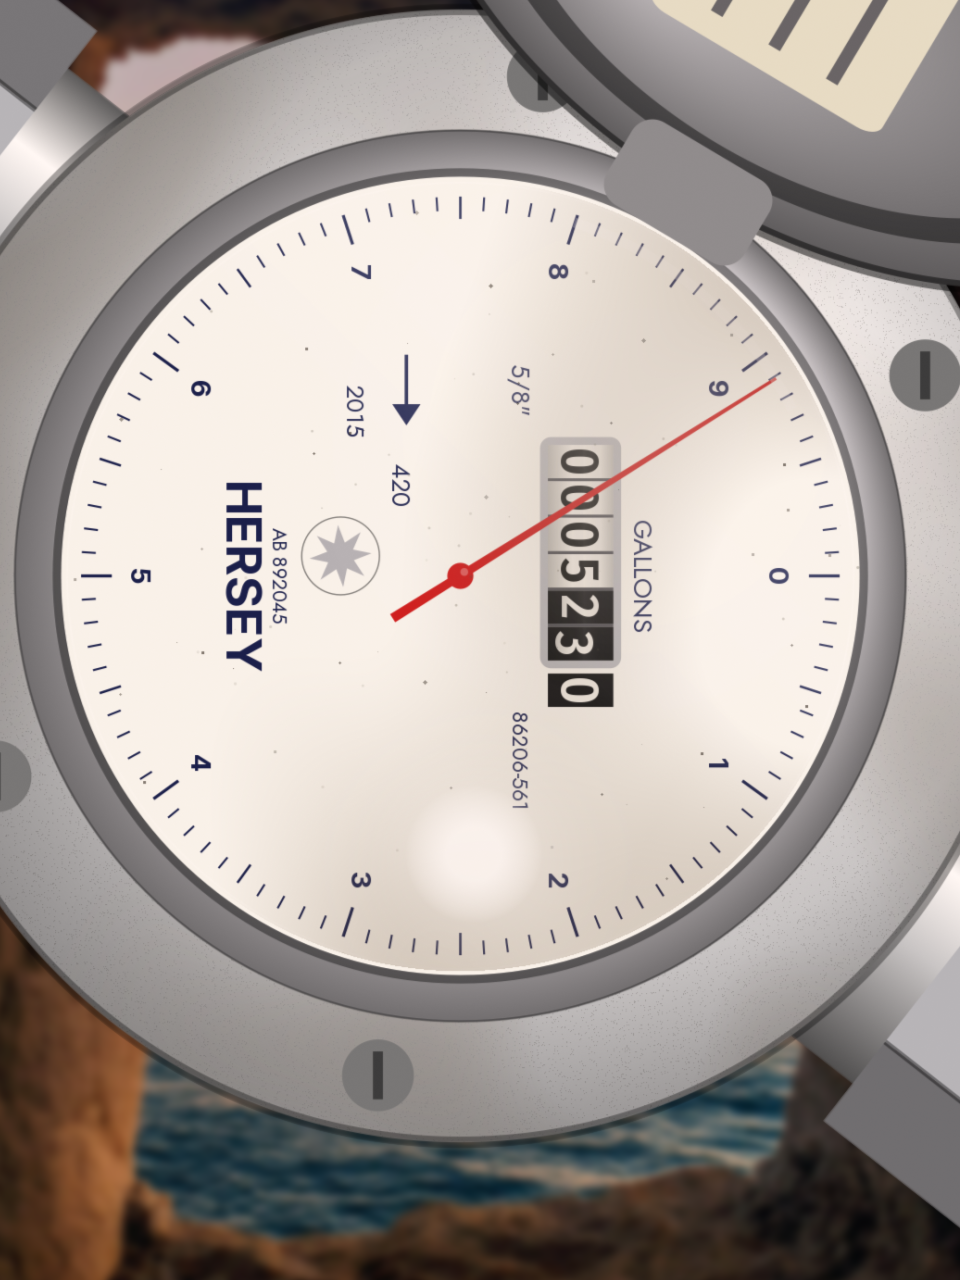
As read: **5229.1** gal
